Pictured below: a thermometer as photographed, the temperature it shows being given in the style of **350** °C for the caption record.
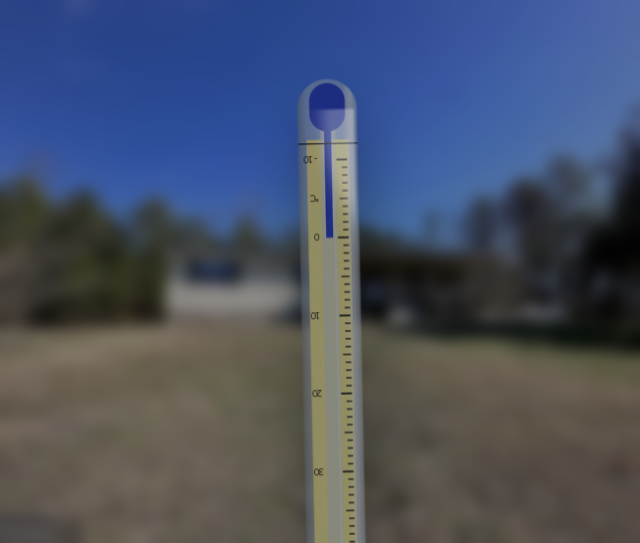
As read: **0** °C
